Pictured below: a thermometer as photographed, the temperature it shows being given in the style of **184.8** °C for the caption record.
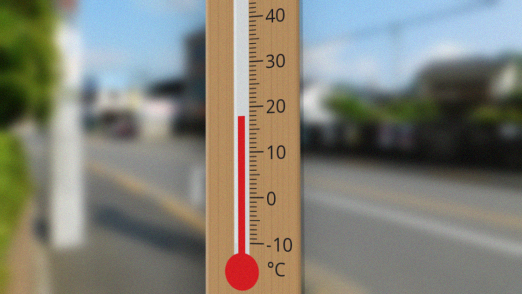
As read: **18** °C
